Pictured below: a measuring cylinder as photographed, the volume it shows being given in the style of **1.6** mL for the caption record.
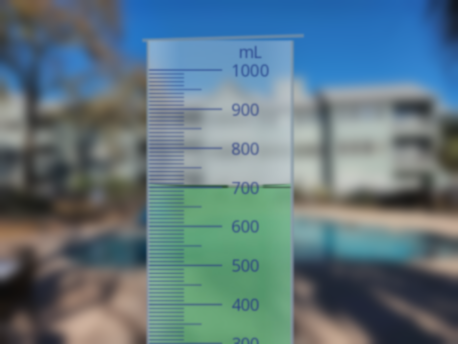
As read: **700** mL
